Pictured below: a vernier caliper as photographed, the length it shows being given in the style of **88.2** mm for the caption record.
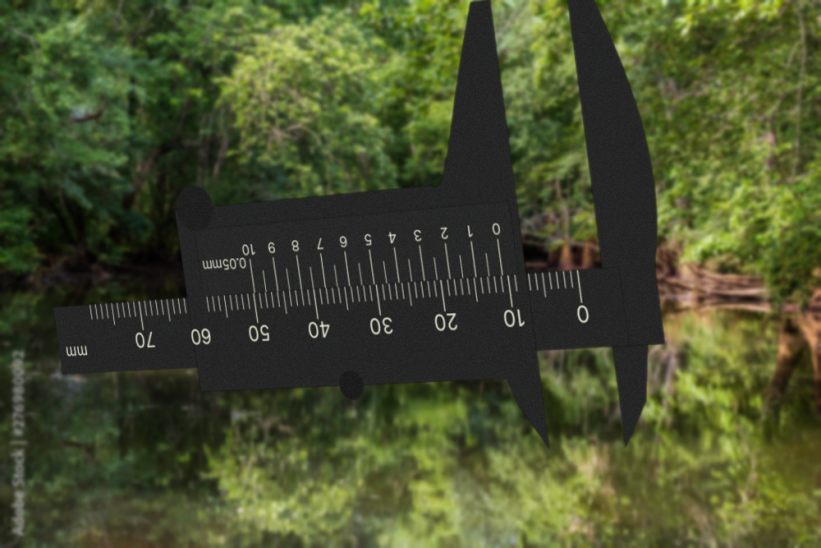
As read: **10.8** mm
